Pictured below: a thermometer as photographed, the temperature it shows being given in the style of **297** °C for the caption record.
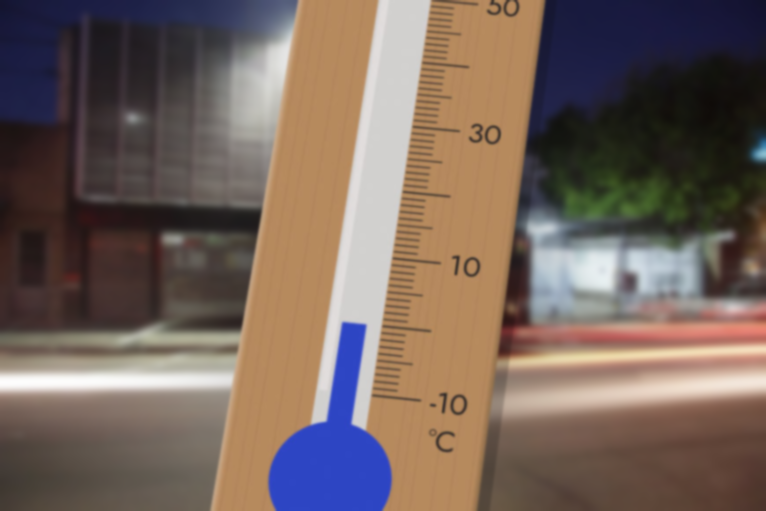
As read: **0** °C
